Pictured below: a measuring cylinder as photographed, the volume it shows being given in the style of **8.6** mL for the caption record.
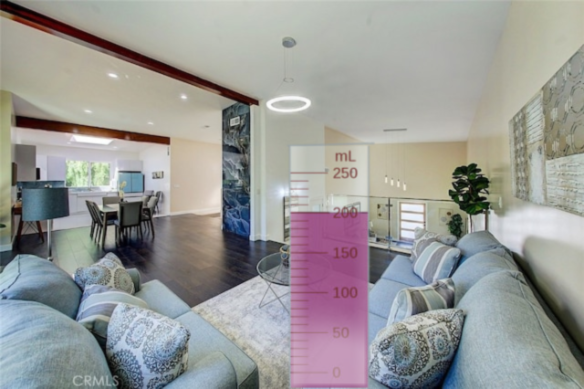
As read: **200** mL
